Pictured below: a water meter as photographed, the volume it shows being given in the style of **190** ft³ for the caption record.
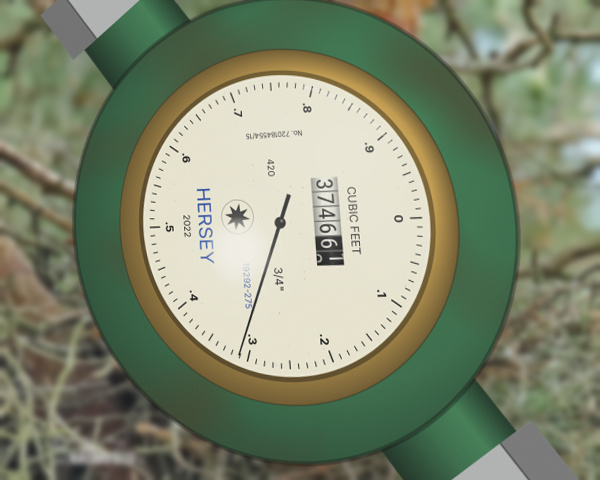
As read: **374661.31** ft³
